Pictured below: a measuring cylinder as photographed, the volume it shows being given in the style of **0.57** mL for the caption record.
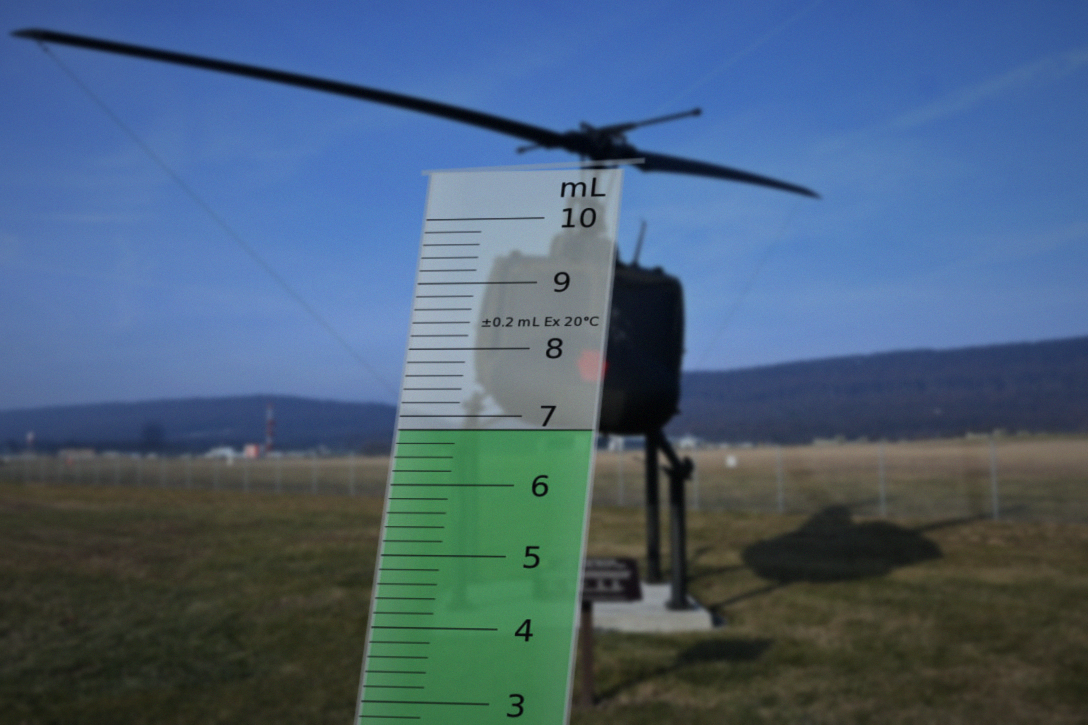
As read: **6.8** mL
